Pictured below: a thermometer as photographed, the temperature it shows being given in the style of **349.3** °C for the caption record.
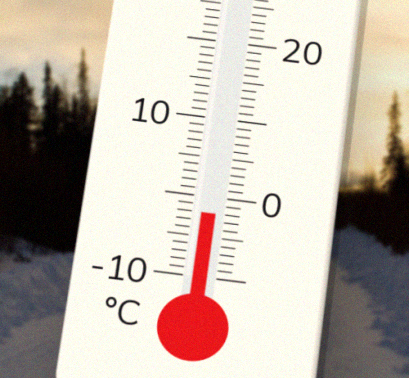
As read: **-2** °C
